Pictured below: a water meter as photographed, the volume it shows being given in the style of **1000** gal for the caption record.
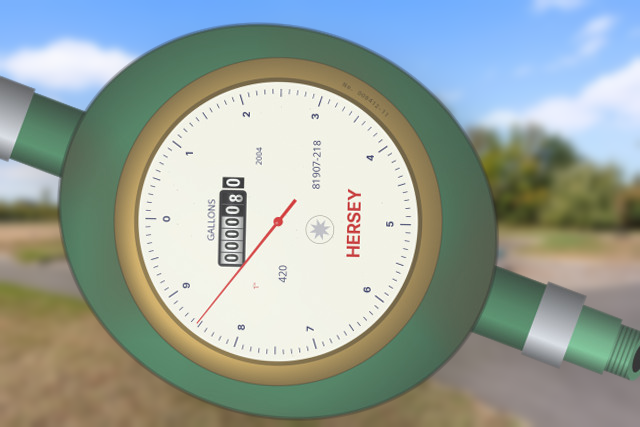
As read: **78.5** gal
